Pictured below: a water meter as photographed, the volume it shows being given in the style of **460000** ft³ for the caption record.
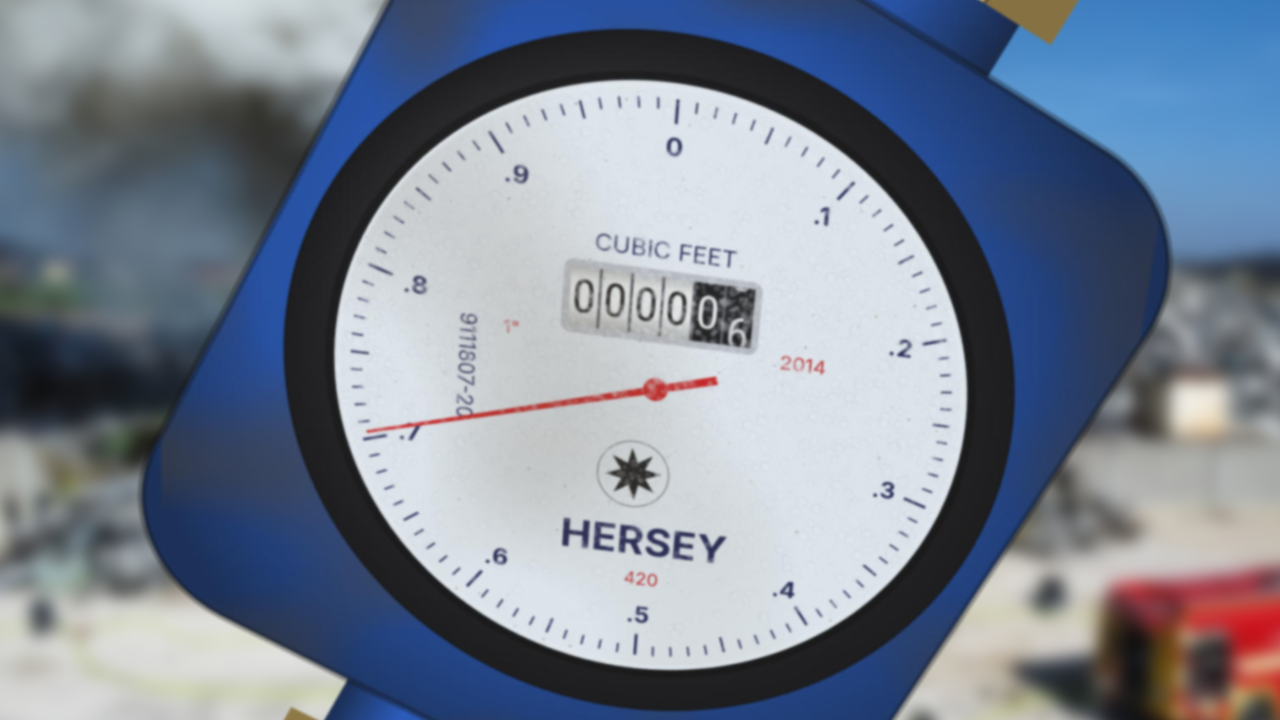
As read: **5.70** ft³
